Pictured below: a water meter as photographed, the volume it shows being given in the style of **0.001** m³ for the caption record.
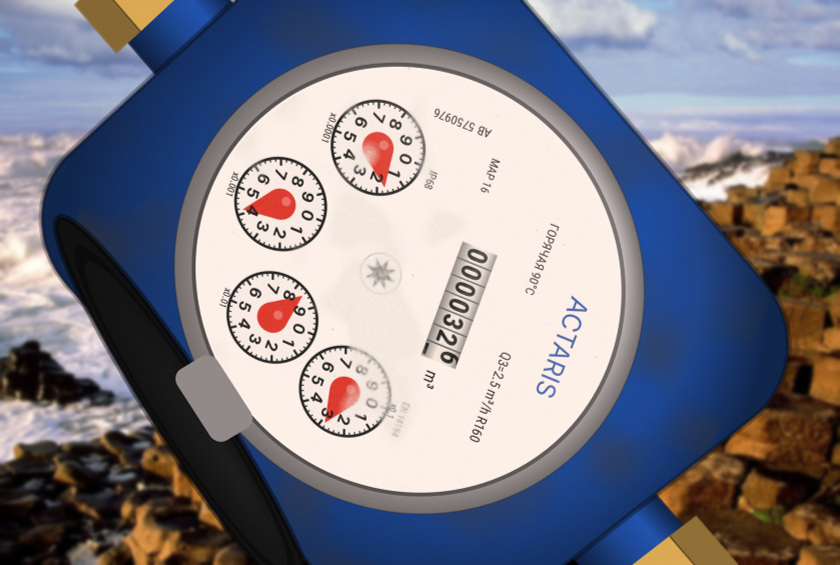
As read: **326.2841** m³
